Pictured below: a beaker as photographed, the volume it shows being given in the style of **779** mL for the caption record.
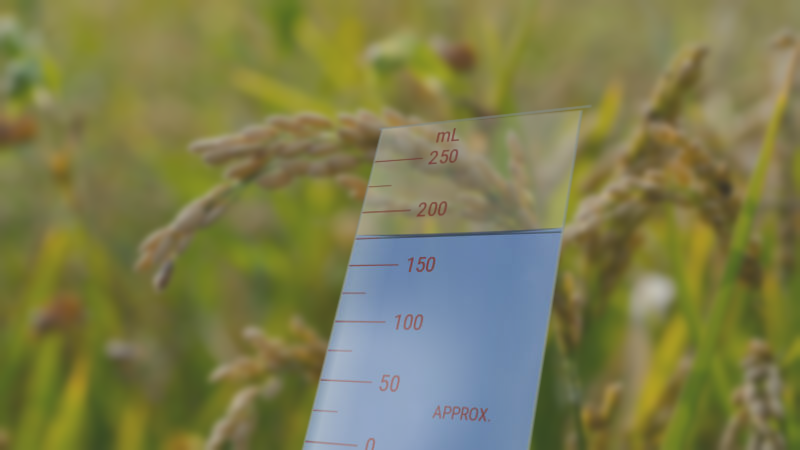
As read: **175** mL
